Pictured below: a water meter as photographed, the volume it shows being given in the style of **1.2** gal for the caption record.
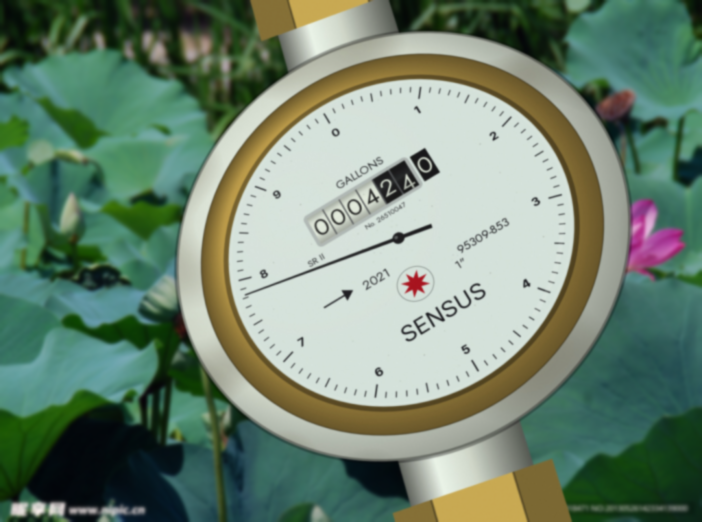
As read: **4237.8** gal
